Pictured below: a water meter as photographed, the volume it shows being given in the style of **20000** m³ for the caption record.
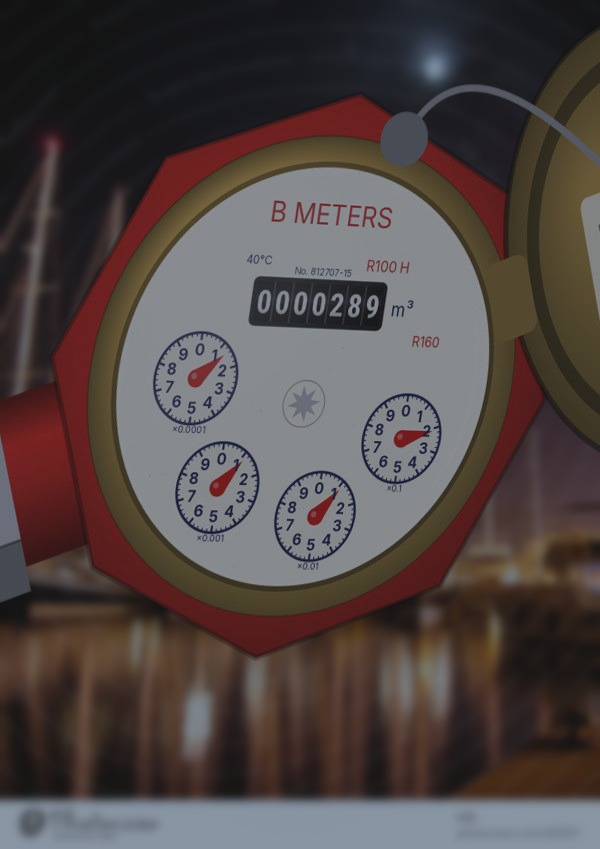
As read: **289.2111** m³
